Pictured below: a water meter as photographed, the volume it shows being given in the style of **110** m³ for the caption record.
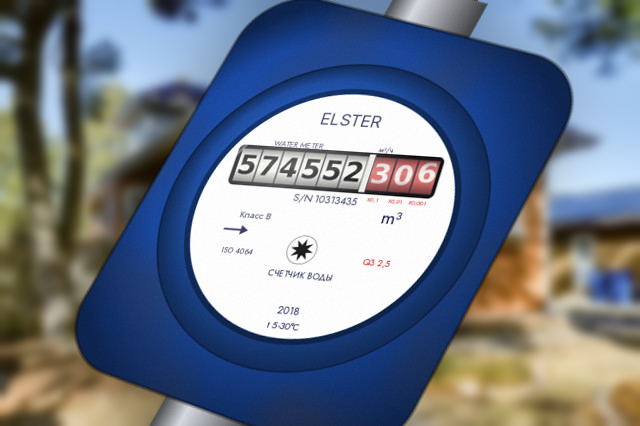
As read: **574552.306** m³
